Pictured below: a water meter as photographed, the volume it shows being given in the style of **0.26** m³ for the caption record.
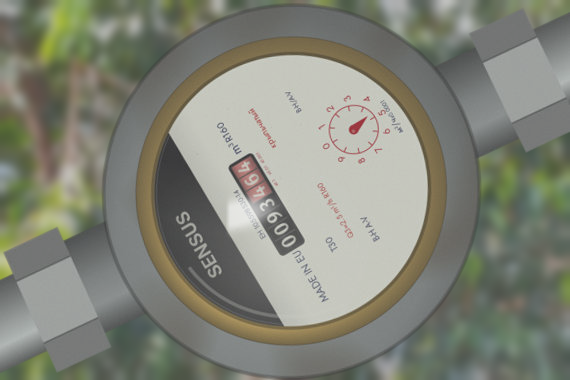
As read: **93.4644** m³
